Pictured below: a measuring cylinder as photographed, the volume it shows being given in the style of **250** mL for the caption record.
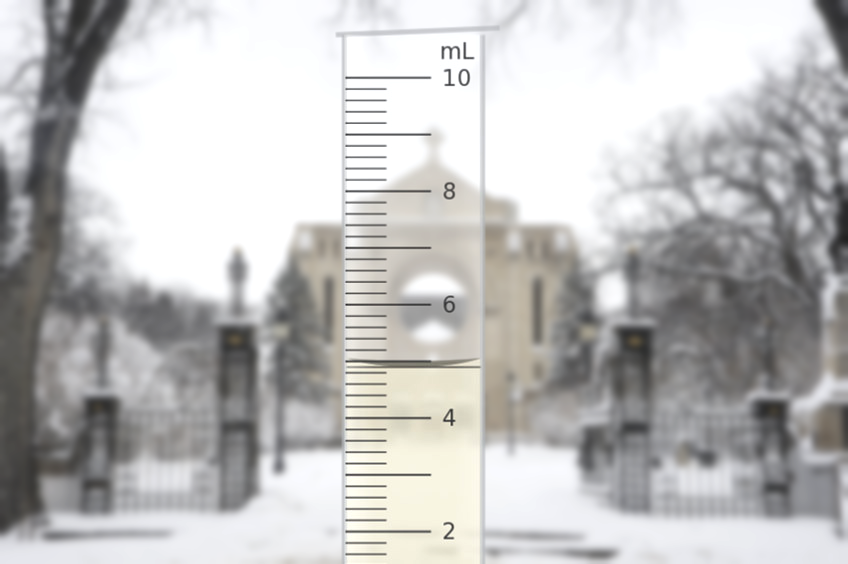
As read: **4.9** mL
